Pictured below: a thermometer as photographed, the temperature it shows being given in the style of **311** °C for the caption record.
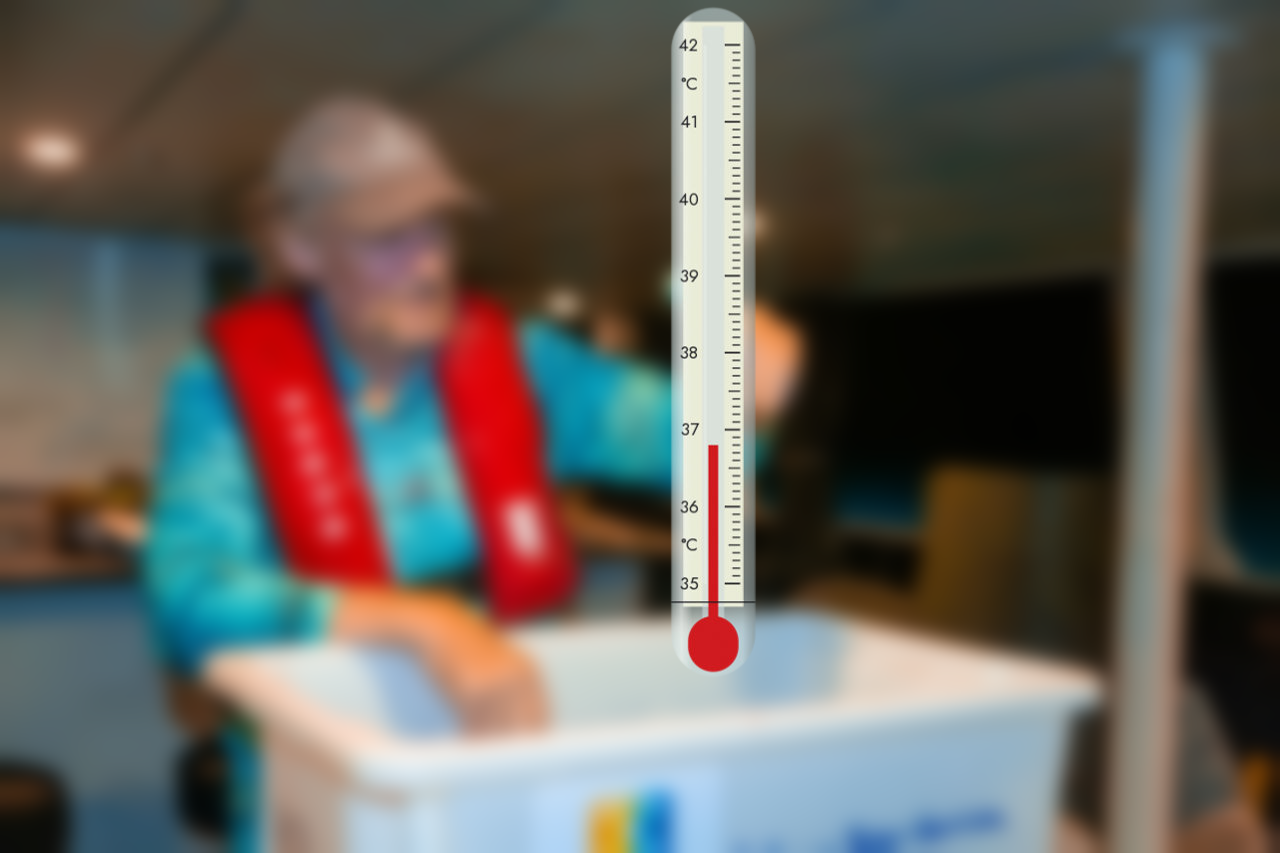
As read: **36.8** °C
